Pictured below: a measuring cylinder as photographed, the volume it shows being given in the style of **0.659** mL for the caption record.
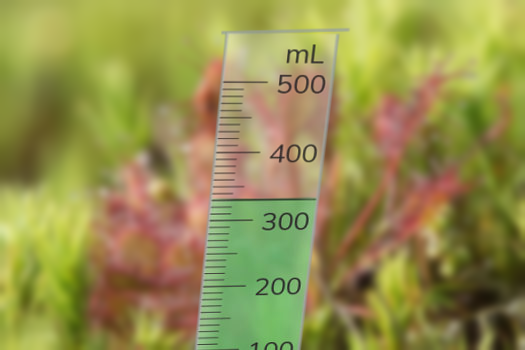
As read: **330** mL
